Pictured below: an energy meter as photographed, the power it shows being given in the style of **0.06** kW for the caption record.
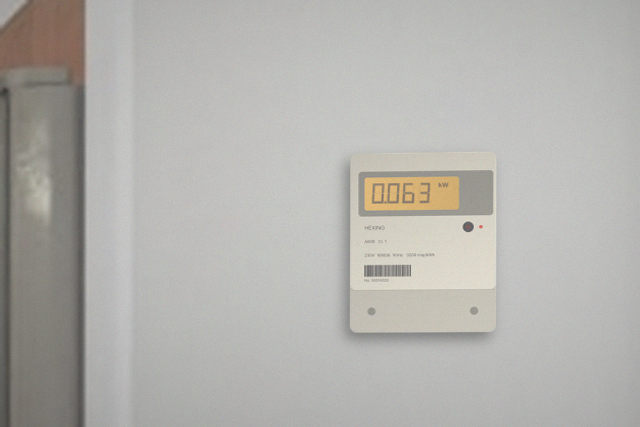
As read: **0.063** kW
